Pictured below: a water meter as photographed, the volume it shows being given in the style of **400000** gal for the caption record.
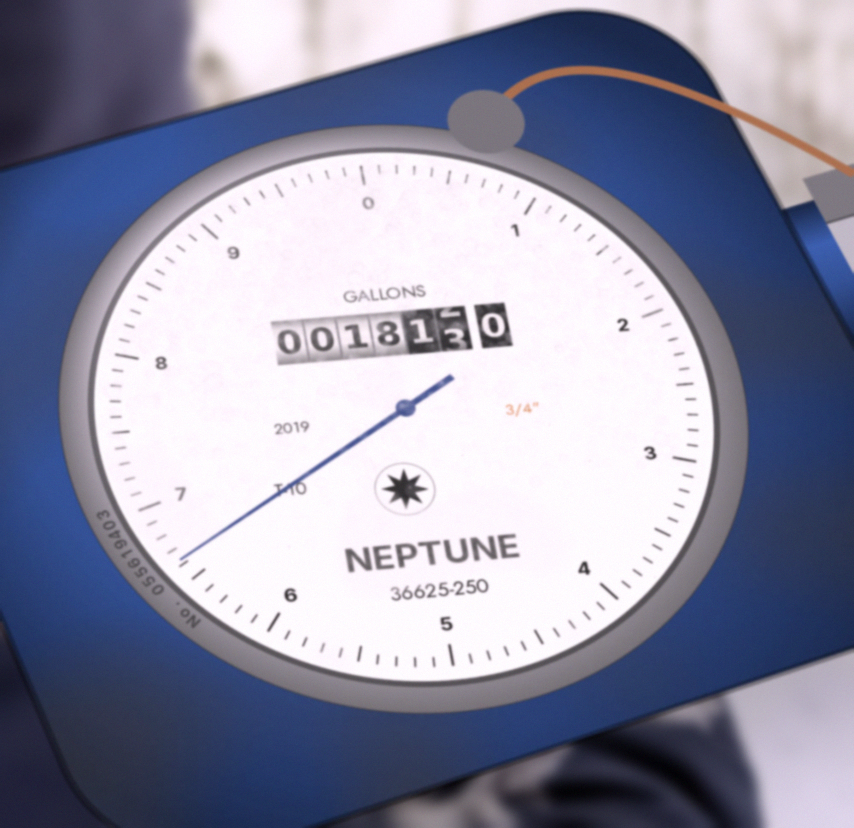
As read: **18126.6** gal
